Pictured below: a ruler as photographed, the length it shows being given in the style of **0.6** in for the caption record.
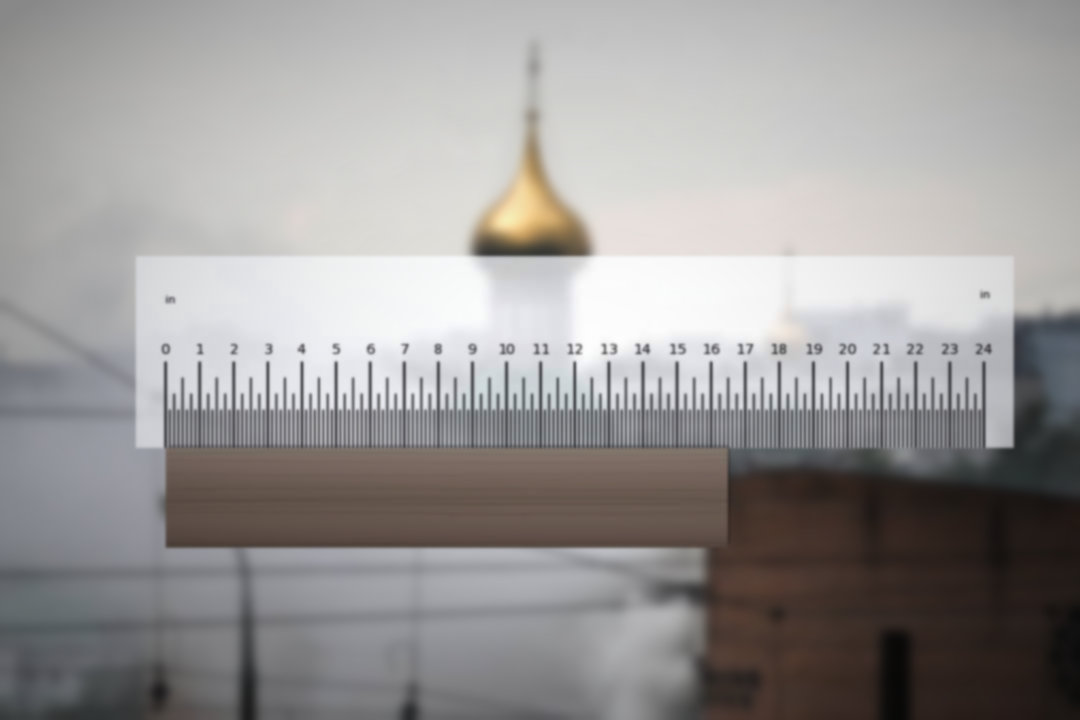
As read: **16.5** in
